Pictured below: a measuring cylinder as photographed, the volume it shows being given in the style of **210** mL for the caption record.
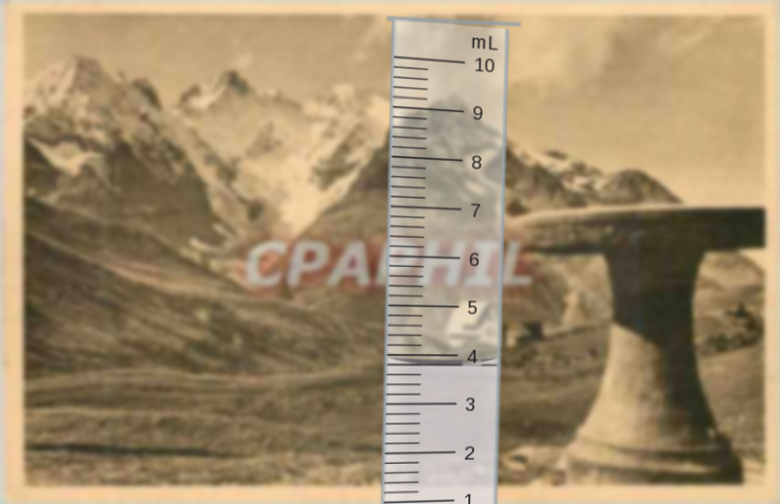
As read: **3.8** mL
